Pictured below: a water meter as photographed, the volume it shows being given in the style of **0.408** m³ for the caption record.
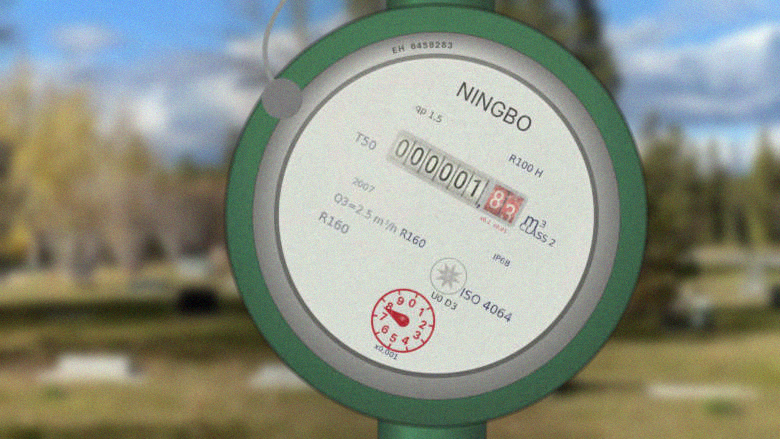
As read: **1.827** m³
